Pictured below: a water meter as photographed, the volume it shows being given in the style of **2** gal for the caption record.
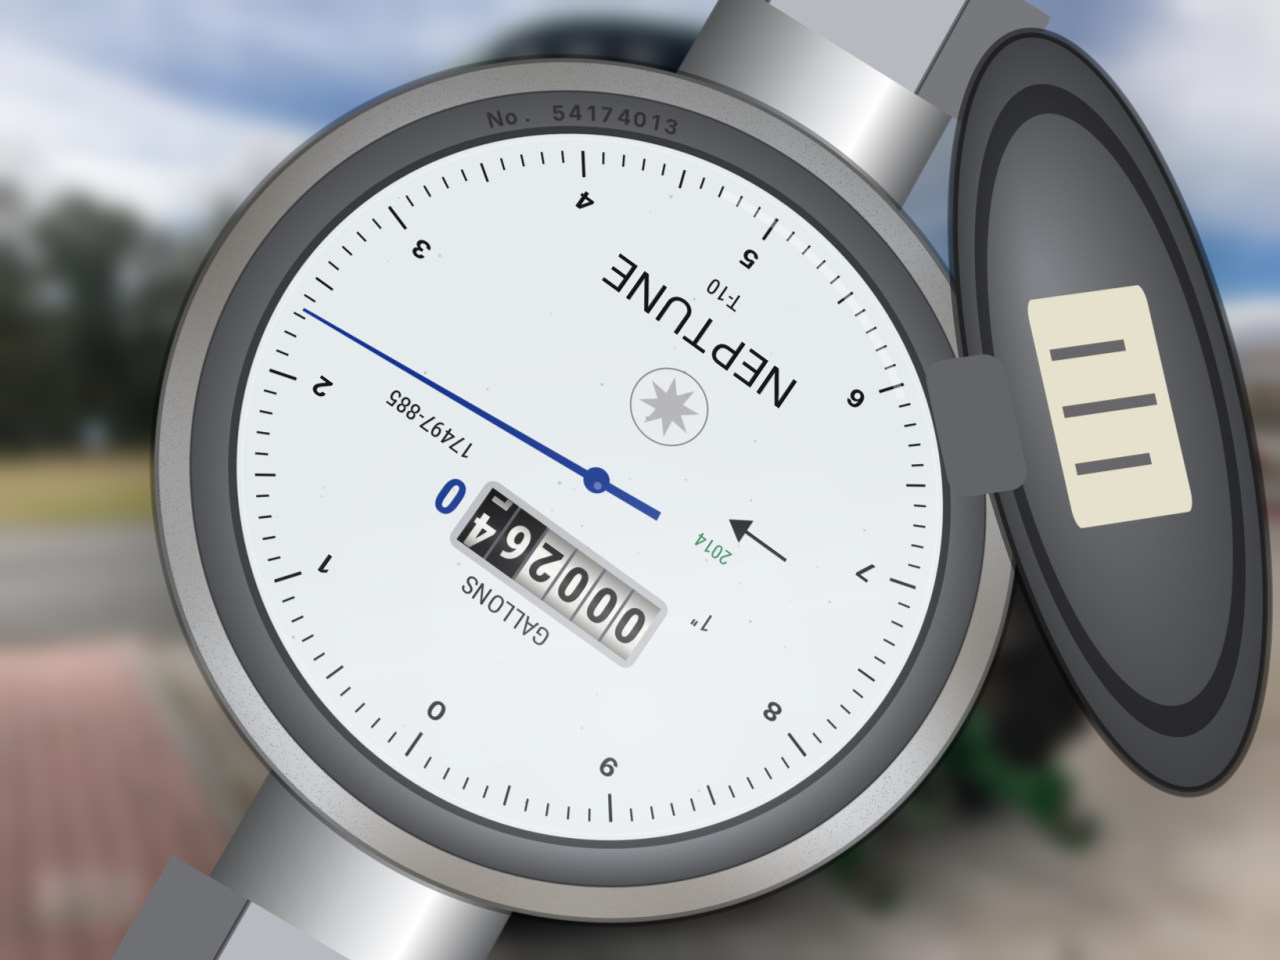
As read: **2642.3** gal
